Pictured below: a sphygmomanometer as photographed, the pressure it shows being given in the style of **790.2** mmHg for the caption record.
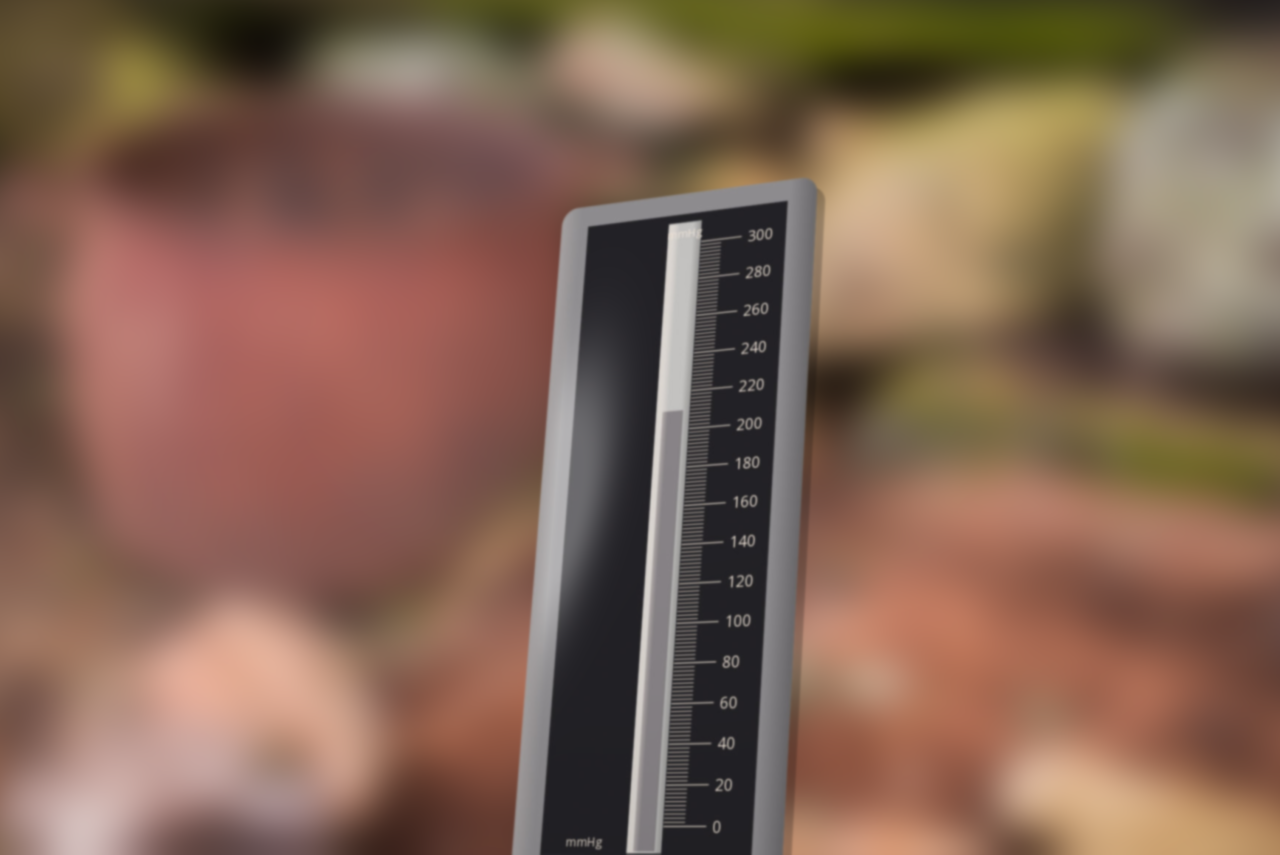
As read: **210** mmHg
